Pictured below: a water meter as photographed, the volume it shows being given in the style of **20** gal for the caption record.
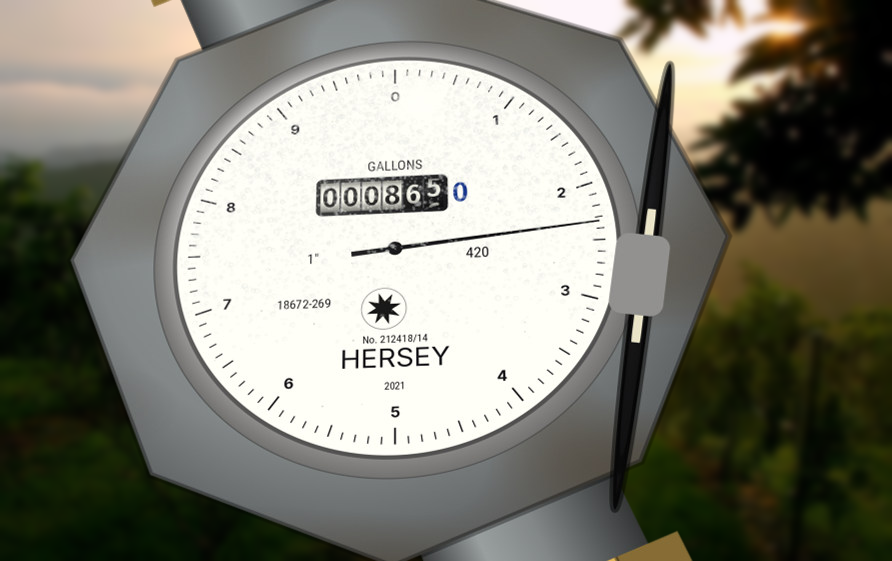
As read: **8652.3** gal
